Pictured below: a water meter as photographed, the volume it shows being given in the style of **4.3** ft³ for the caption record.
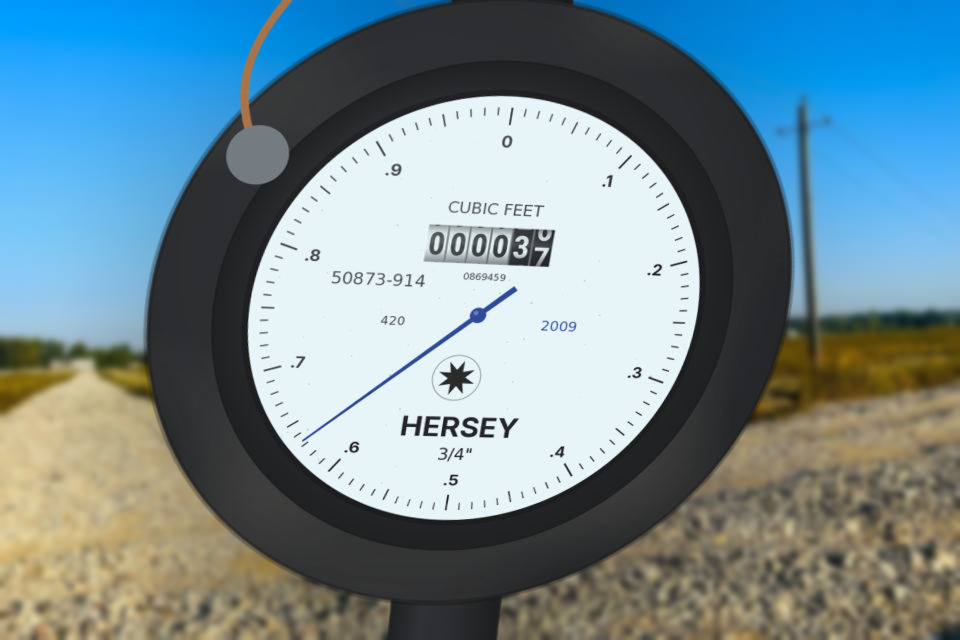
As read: **36.63** ft³
